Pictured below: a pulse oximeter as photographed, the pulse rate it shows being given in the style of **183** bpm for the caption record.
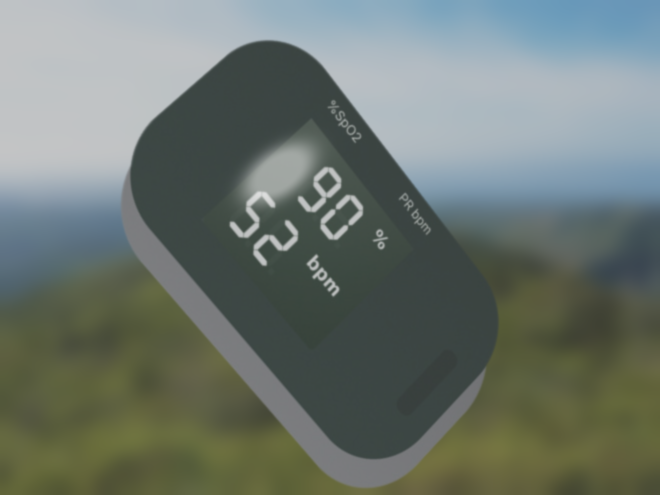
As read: **52** bpm
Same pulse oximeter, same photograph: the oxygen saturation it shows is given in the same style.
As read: **90** %
